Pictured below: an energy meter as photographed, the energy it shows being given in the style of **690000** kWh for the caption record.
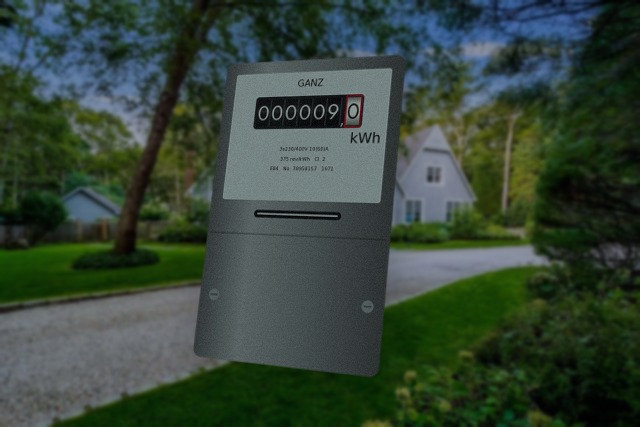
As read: **9.0** kWh
